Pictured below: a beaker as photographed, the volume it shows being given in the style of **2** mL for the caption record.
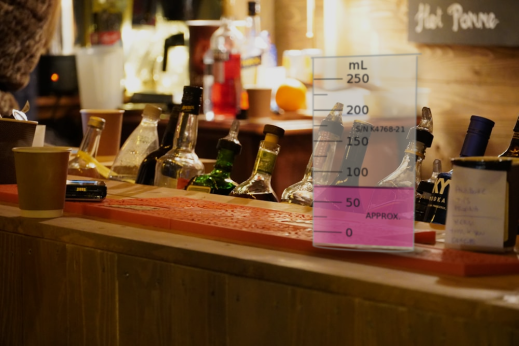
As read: **75** mL
